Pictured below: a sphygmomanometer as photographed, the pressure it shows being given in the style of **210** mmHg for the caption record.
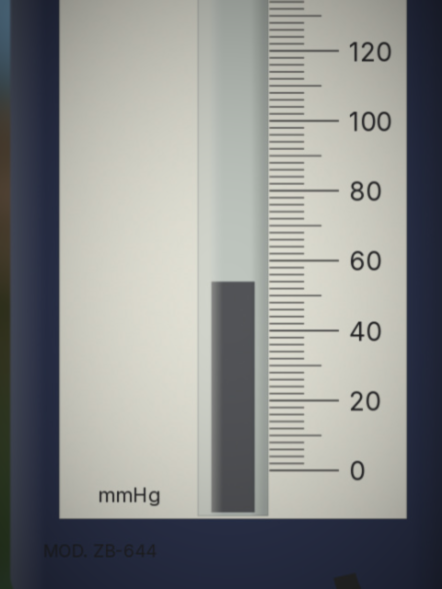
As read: **54** mmHg
